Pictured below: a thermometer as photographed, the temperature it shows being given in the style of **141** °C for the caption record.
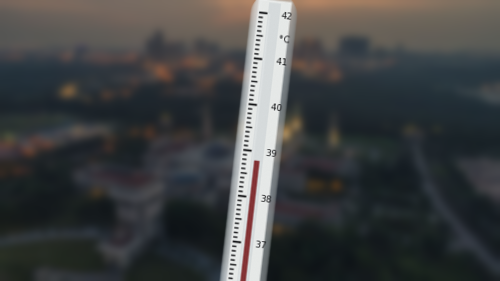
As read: **38.8** °C
